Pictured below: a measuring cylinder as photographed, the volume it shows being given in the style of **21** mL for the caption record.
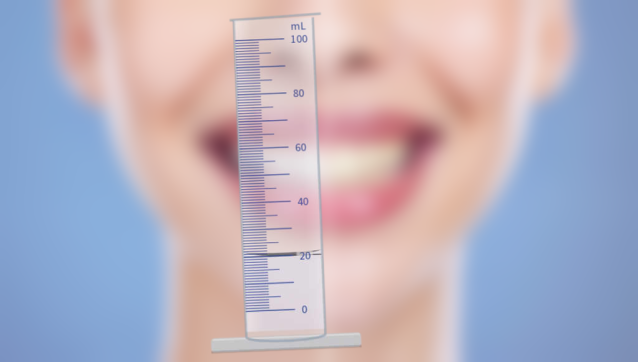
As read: **20** mL
